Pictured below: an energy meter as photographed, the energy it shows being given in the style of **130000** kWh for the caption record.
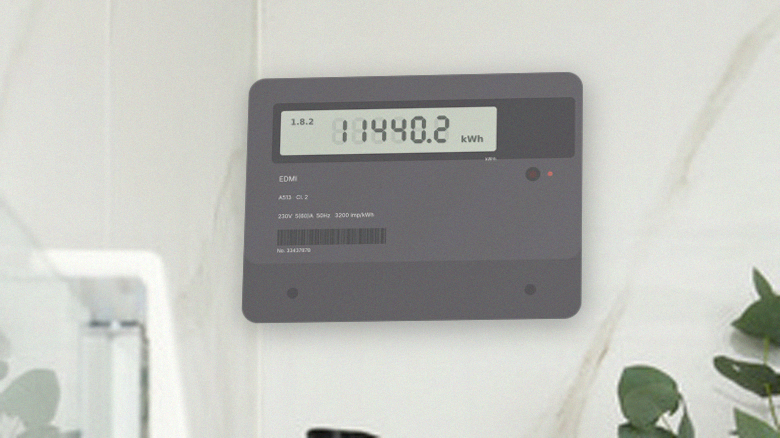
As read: **11440.2** kWh
